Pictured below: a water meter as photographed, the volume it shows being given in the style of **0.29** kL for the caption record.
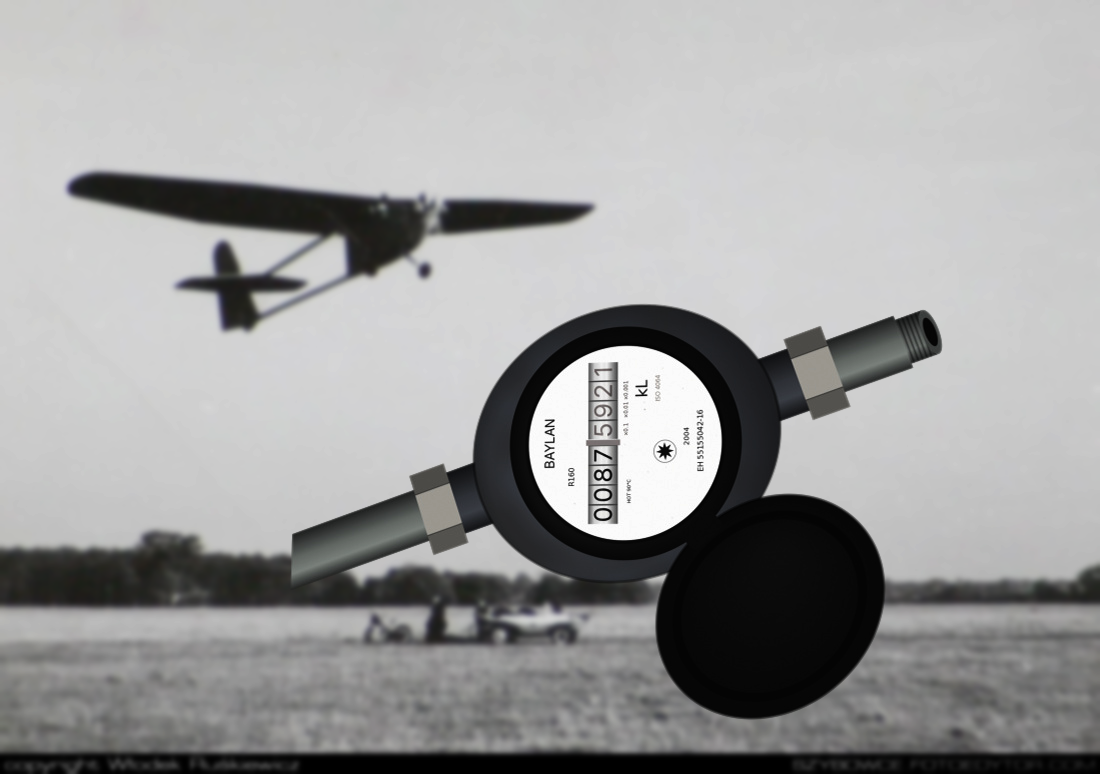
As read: **87.5921** kL
